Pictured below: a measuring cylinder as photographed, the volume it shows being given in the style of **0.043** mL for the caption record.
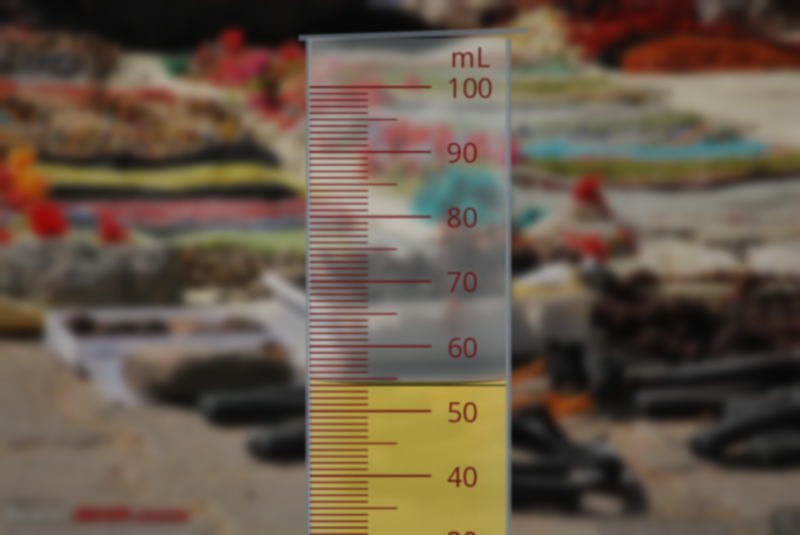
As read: **54** mL
